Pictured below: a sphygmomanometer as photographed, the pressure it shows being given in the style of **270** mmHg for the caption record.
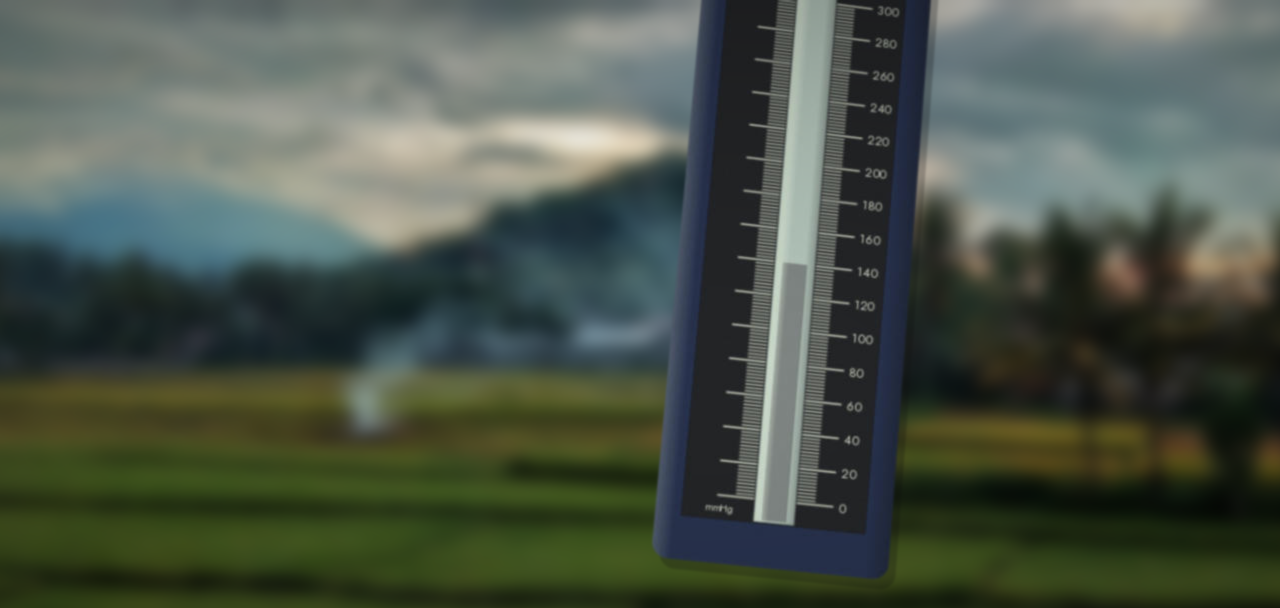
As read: **140** mmHg
